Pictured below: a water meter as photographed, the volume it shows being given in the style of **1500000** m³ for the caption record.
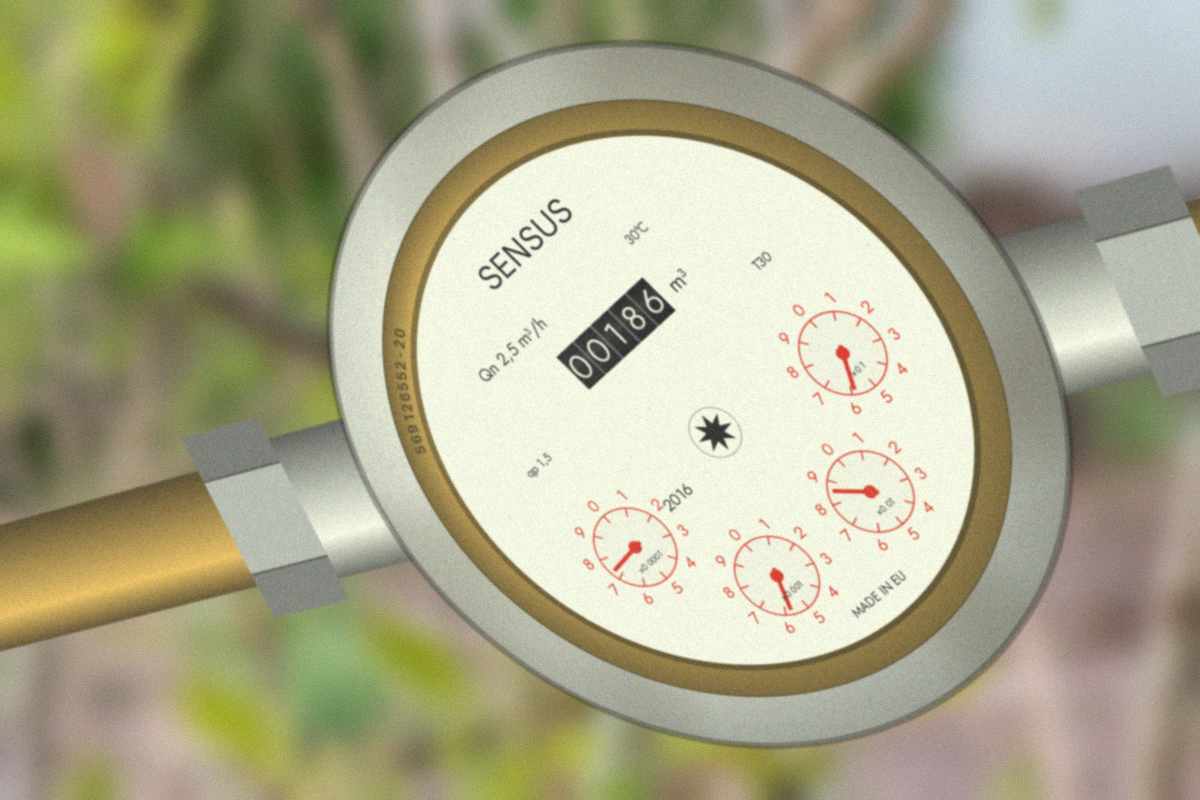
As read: **186.5857** m³
